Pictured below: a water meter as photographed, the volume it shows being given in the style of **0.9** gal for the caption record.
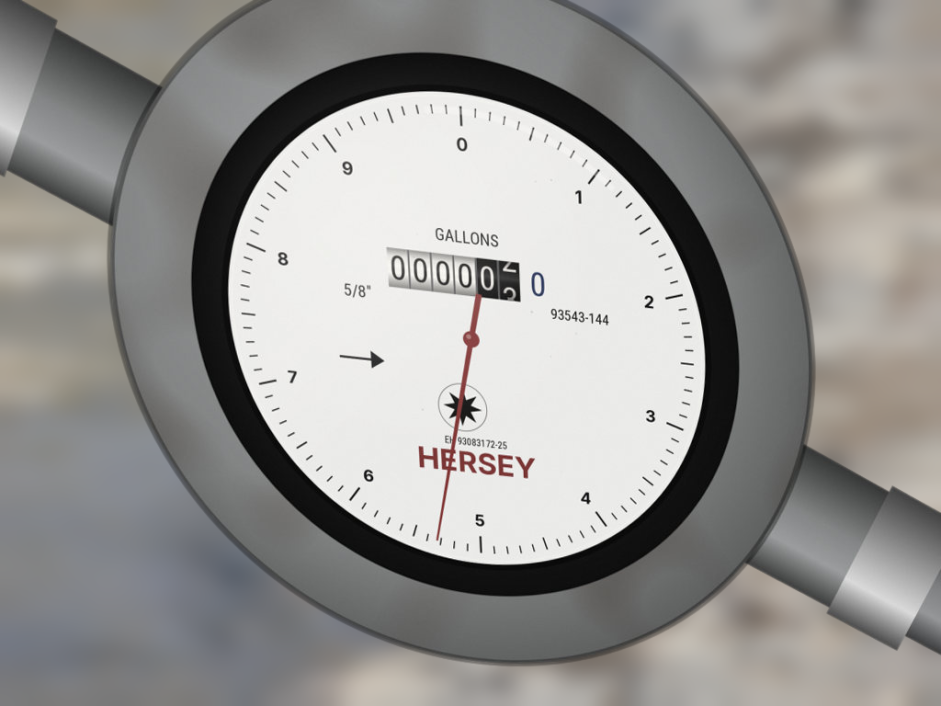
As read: **25.3** gal
